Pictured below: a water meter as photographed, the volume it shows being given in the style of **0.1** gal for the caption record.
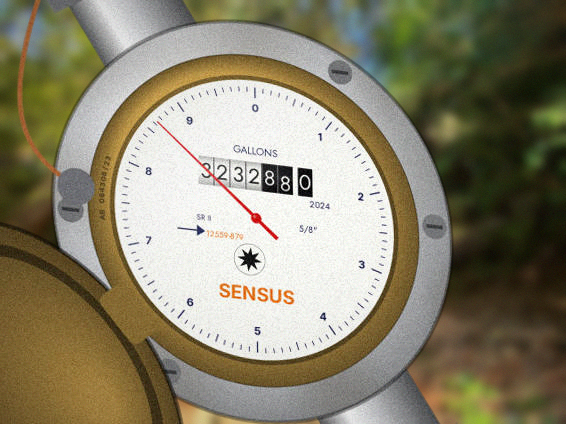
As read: **3232878.6** gal
